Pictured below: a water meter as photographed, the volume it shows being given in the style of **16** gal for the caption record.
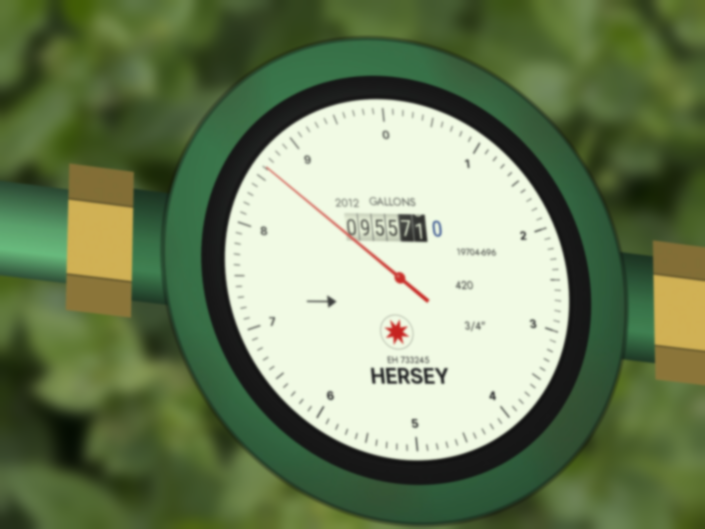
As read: **955708.6** gal
